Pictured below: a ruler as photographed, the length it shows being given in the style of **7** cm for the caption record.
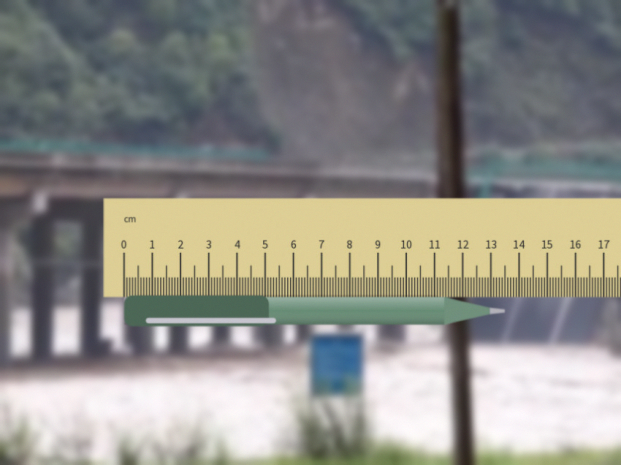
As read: **13.5** cm
